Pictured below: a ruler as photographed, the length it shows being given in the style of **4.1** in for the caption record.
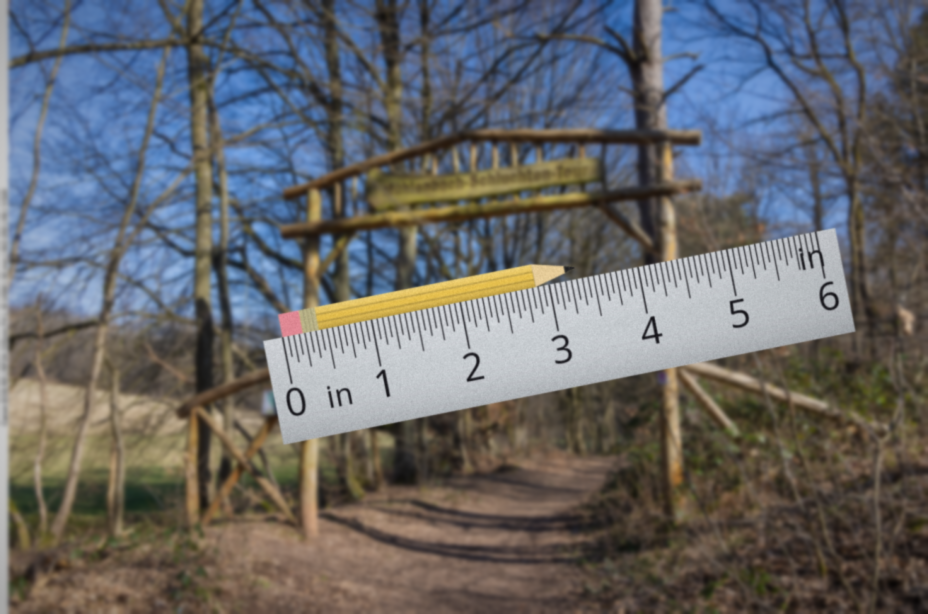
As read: **3.3125** in
